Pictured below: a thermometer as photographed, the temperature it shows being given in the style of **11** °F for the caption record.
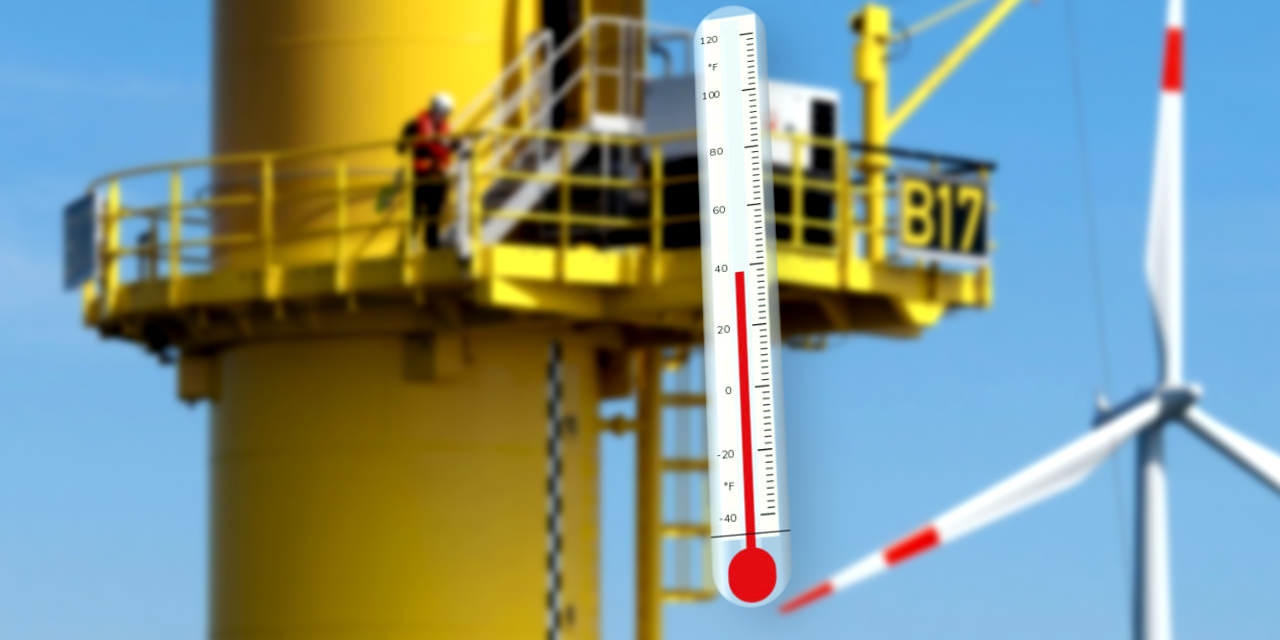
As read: **38** °F
